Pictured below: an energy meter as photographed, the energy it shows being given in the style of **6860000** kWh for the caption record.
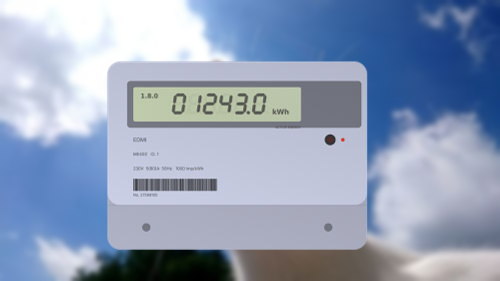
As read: **1243.0** kWh
